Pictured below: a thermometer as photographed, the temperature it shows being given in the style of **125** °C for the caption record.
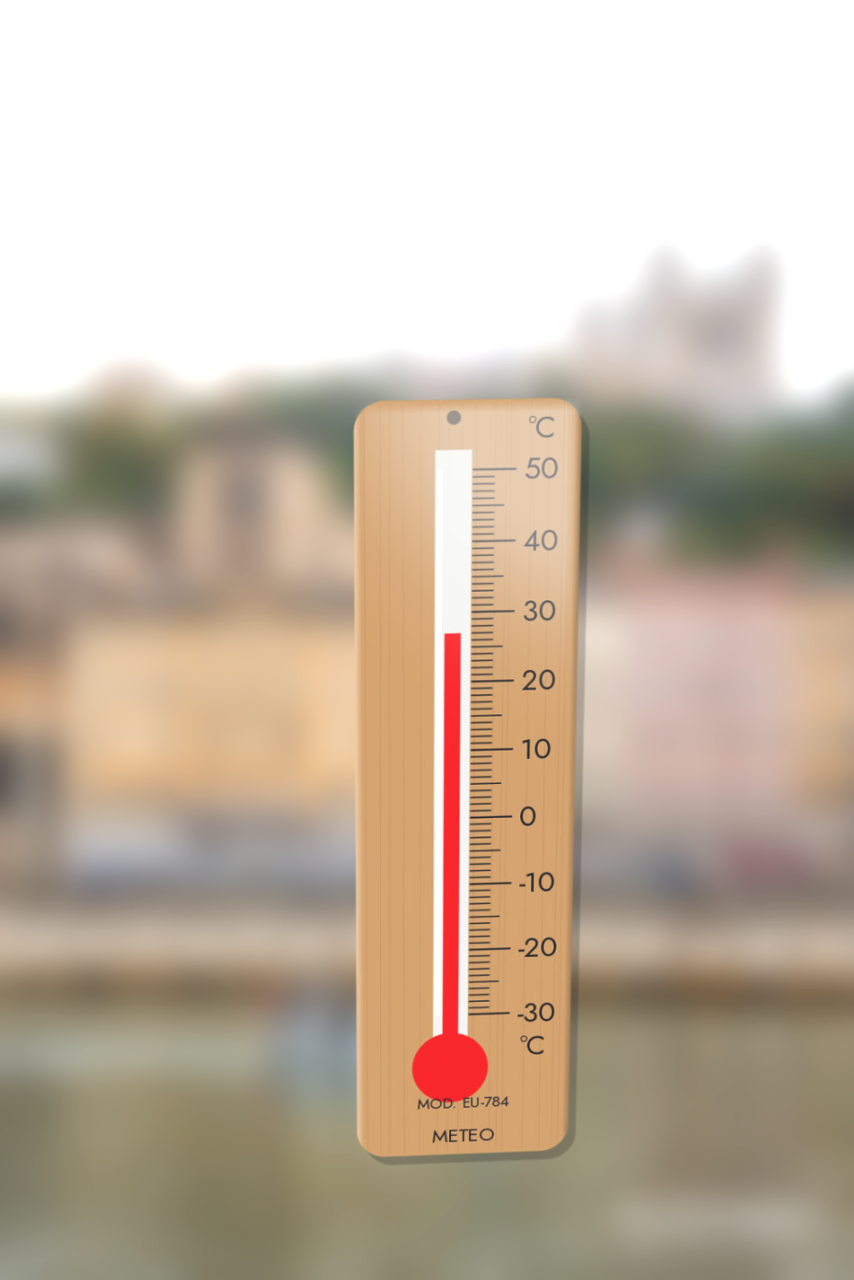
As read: **27** °C
